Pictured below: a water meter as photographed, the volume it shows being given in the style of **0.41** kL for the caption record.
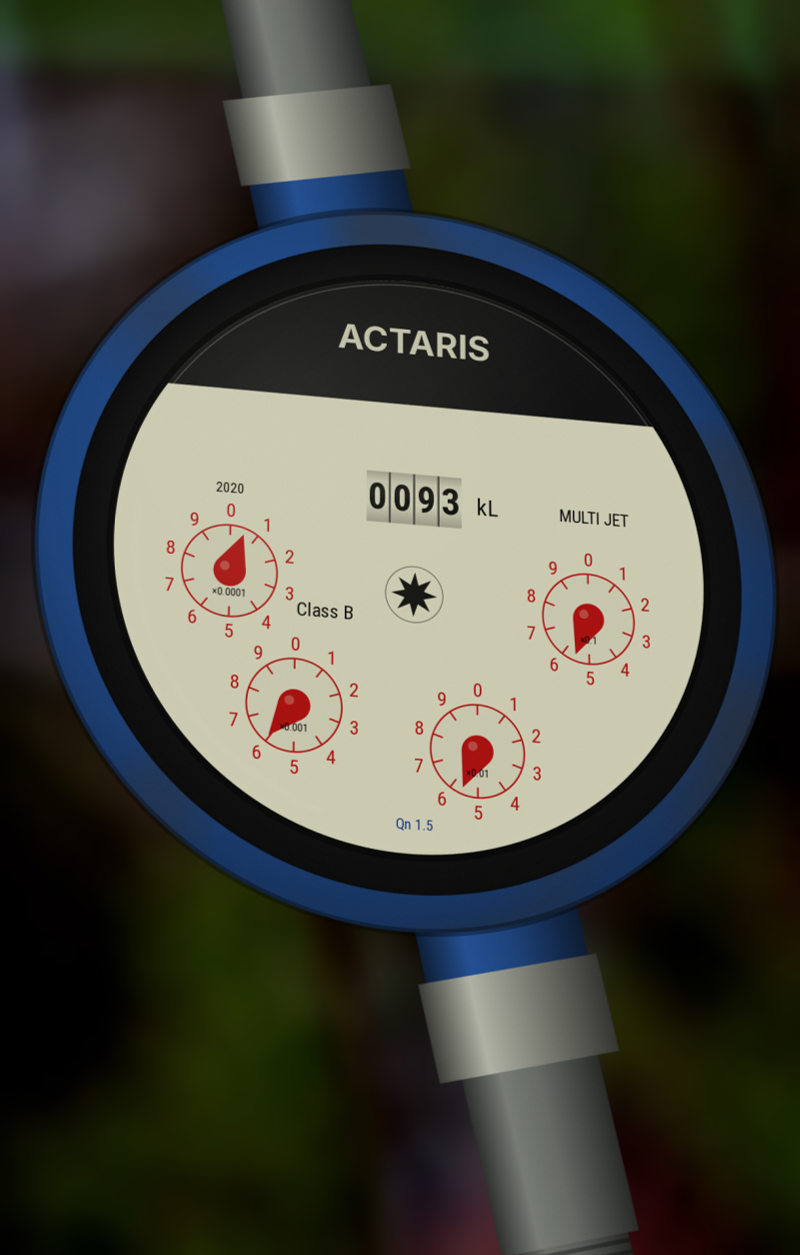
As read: **93.5560** kL
